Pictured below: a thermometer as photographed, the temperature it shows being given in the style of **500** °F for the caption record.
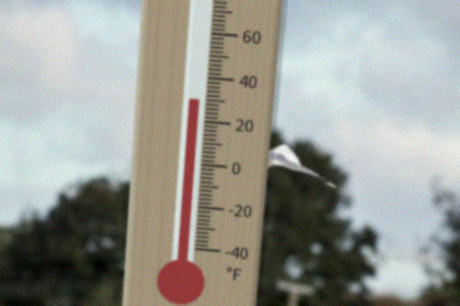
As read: **30** °F
